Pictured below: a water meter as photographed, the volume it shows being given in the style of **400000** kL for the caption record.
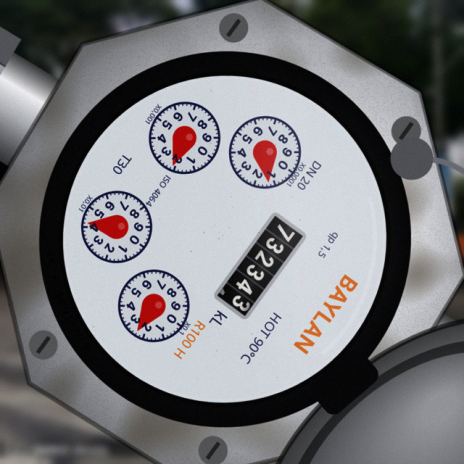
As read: **732343.2421** kL
